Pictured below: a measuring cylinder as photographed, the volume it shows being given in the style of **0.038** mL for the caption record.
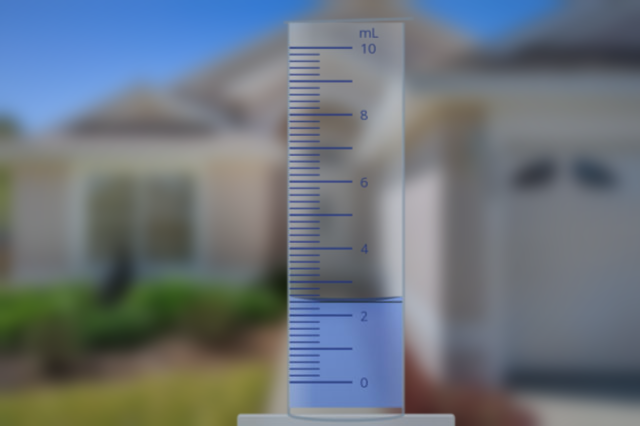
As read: **2.4** mL
